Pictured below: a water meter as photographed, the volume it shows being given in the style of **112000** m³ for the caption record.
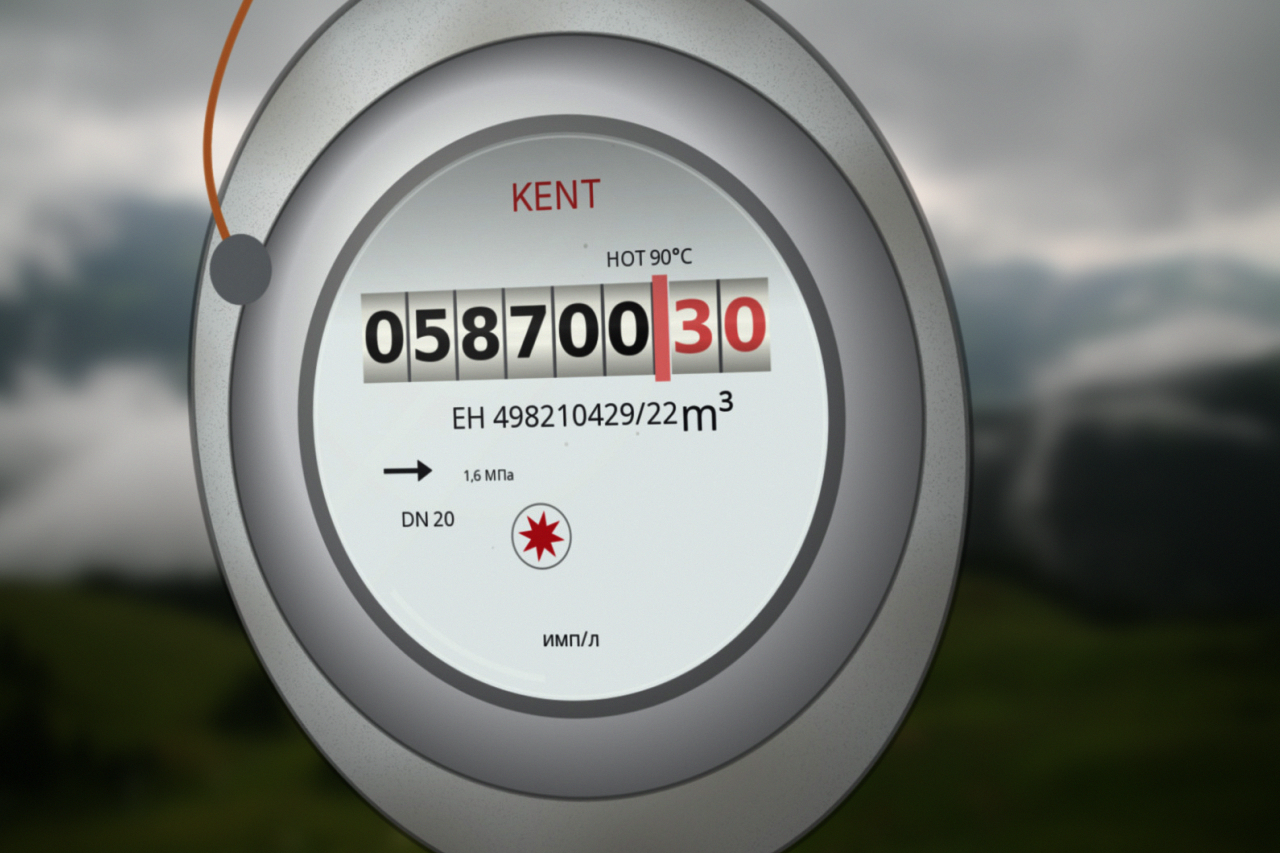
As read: **58700.30** m³
